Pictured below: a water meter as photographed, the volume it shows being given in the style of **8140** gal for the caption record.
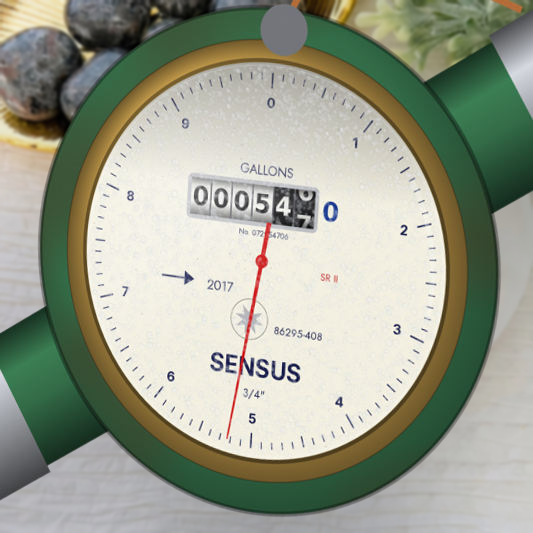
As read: **5465.2** gal
